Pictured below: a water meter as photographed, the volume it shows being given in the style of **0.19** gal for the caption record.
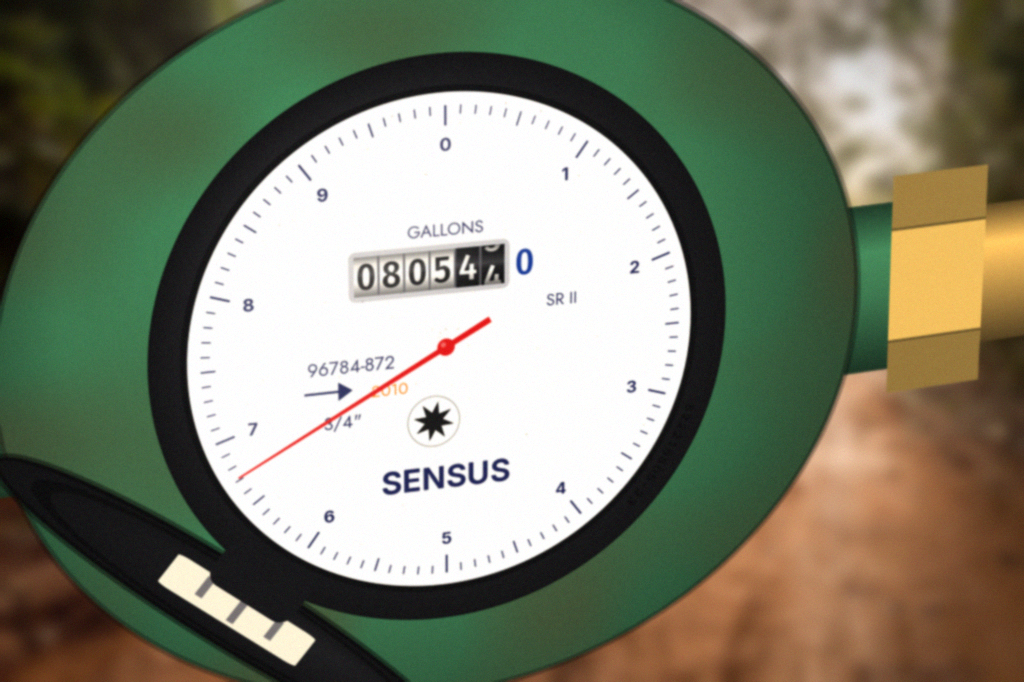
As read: **805436.7** gal
